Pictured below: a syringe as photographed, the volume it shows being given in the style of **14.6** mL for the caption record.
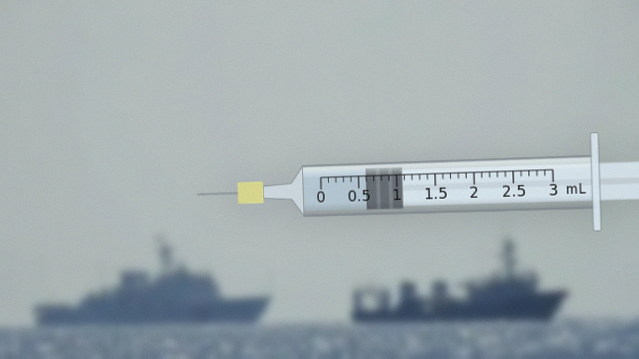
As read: **0.6** mL
